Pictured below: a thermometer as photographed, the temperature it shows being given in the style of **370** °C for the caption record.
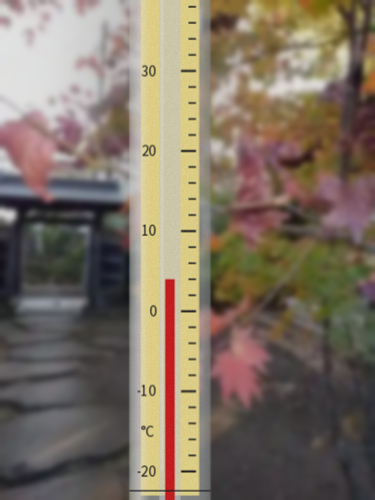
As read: **4** °C
